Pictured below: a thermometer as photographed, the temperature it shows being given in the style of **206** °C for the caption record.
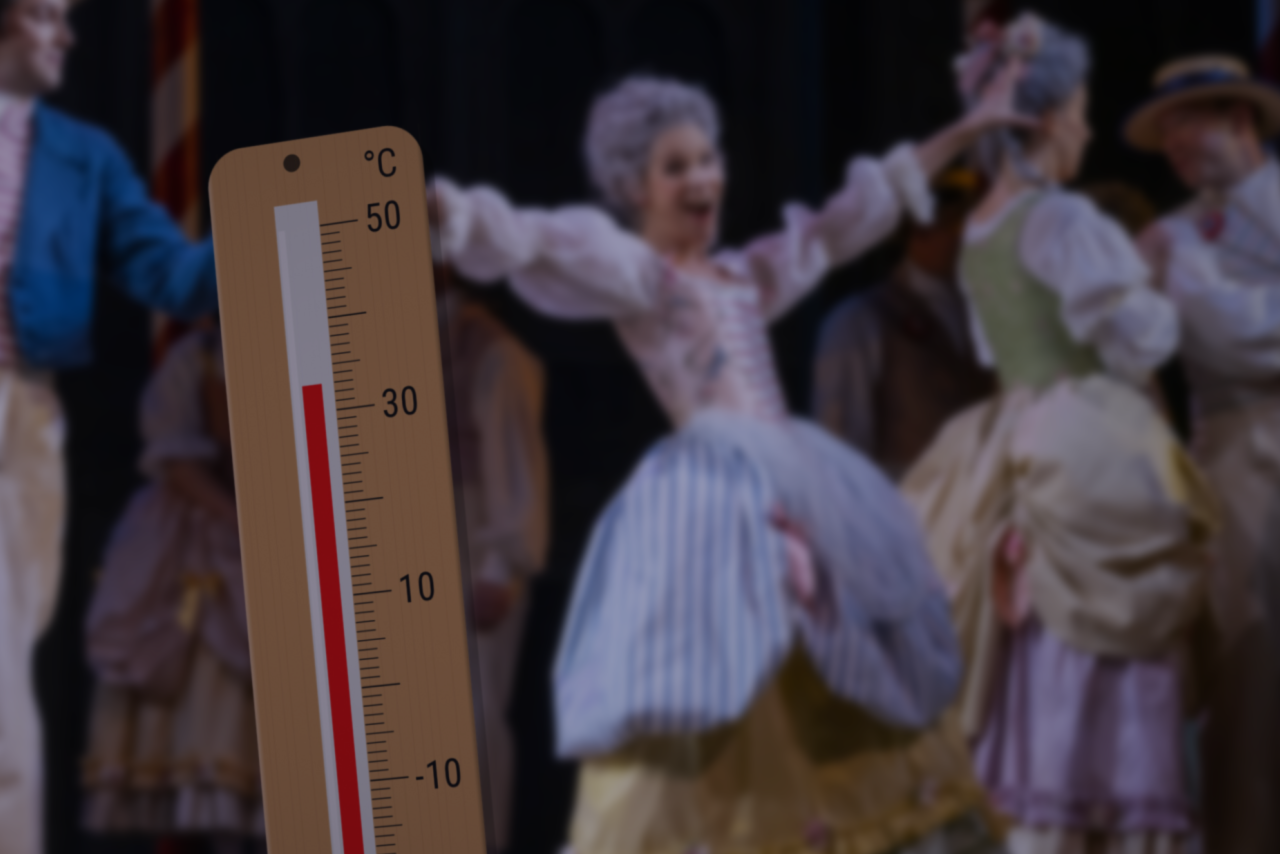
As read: **33** °C
